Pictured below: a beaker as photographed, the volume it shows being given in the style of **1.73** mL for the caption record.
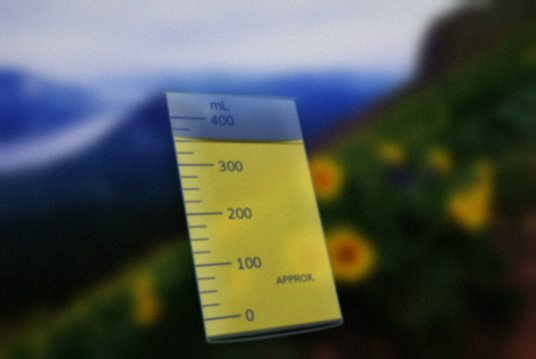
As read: **350** mL
